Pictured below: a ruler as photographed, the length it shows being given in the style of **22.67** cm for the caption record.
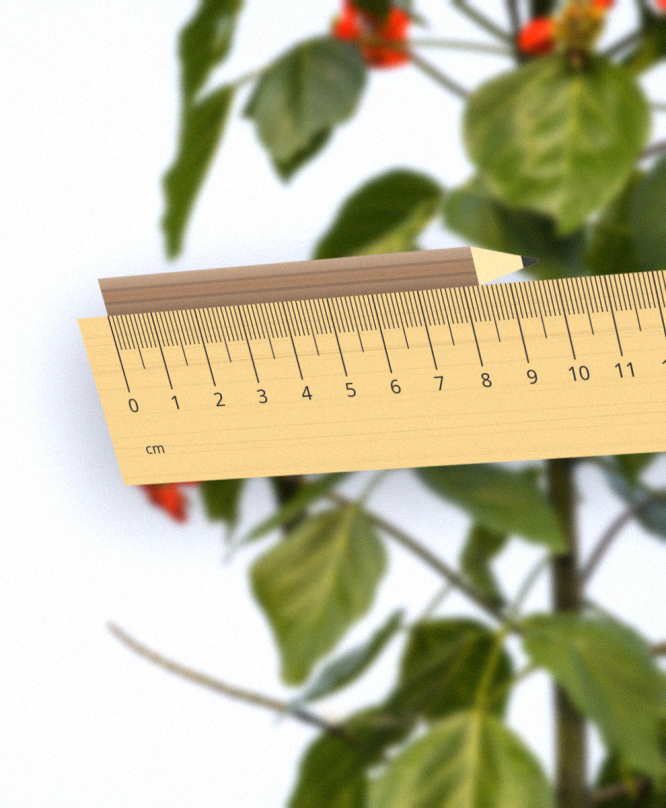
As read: **9.7** cm
